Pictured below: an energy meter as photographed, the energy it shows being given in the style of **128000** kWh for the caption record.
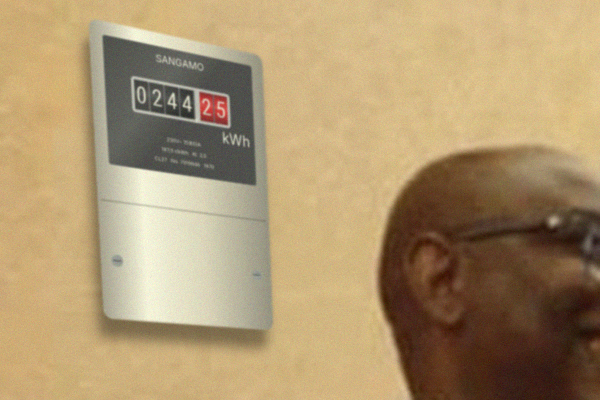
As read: **244.25** kWh
